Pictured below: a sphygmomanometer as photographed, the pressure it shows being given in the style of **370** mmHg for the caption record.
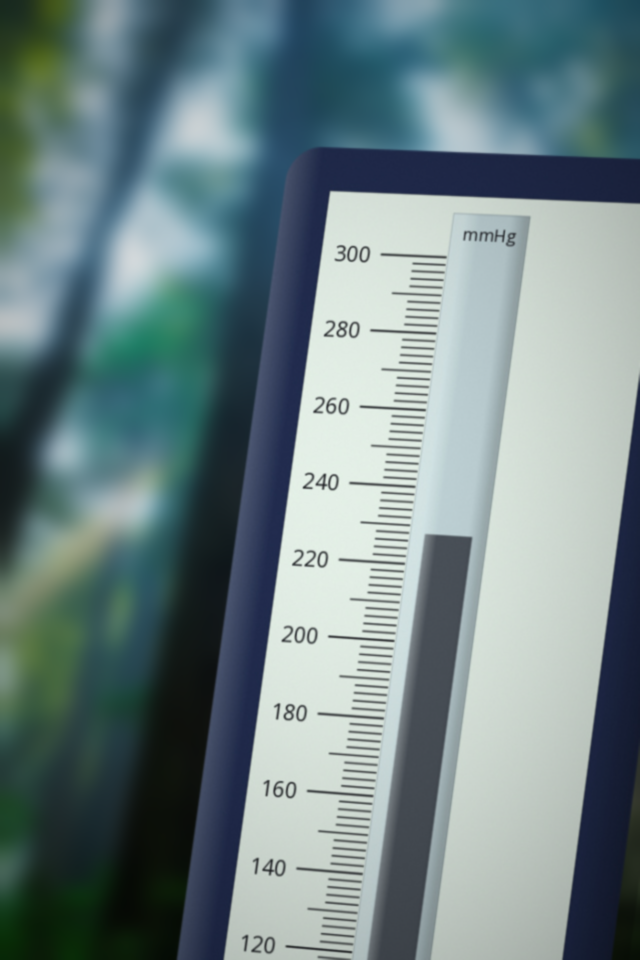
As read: **228** mmHg
